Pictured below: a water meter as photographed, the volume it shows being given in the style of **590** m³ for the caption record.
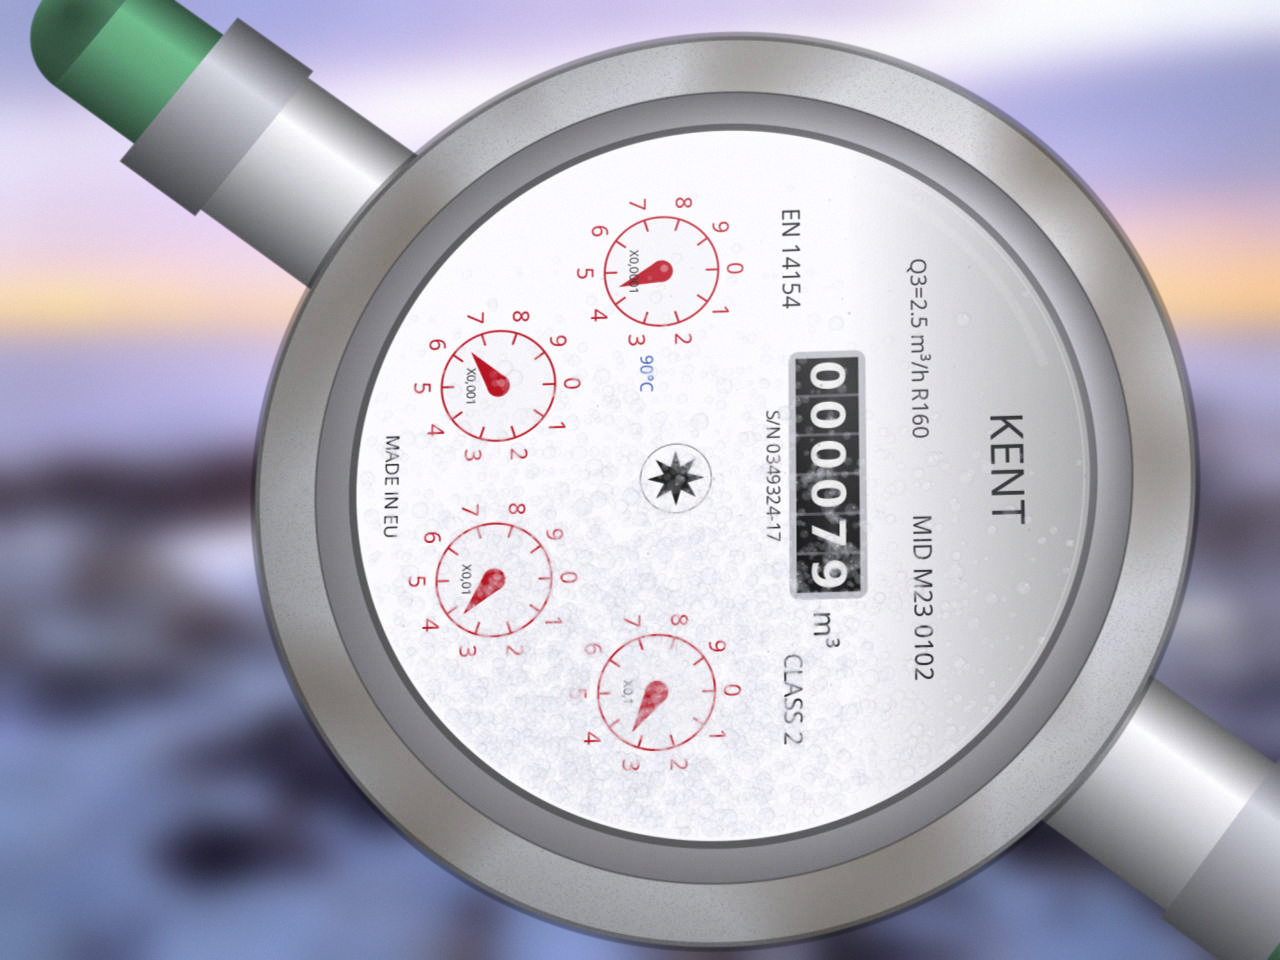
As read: **79.3364** m³
